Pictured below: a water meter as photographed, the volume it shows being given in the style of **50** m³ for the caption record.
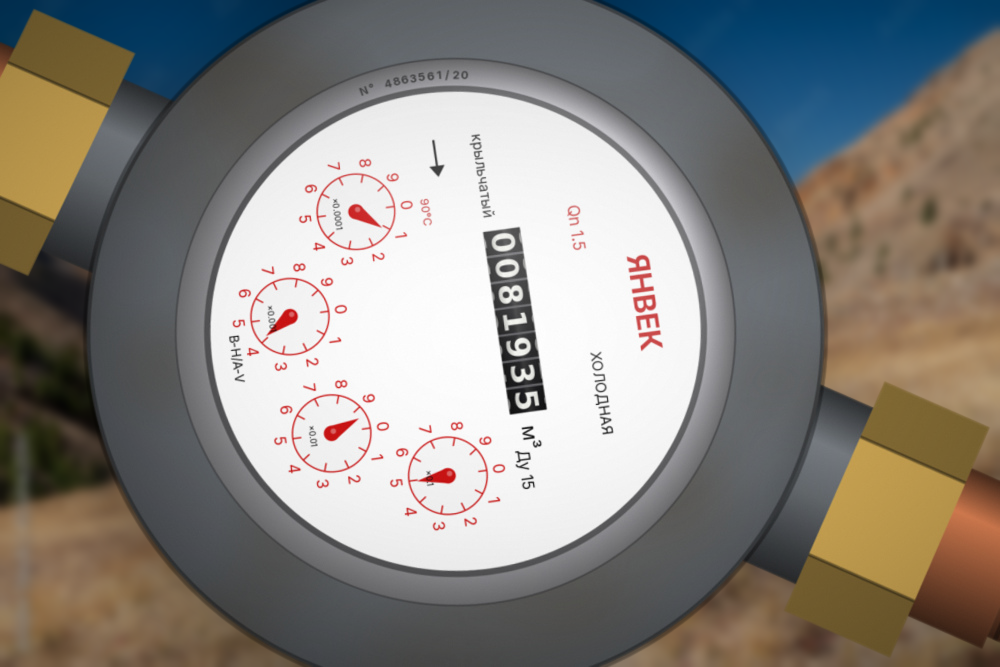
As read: **81935.4941** m³
